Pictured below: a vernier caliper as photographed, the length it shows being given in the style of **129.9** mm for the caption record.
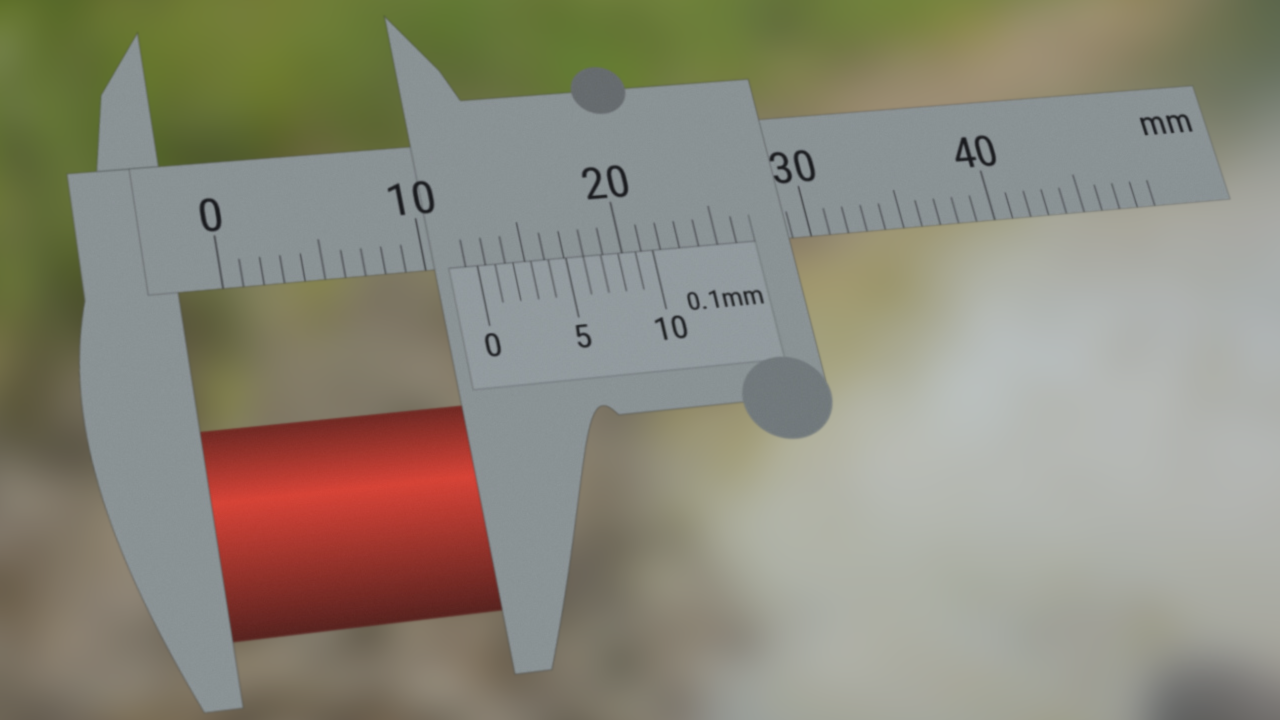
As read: **12.6** mm
